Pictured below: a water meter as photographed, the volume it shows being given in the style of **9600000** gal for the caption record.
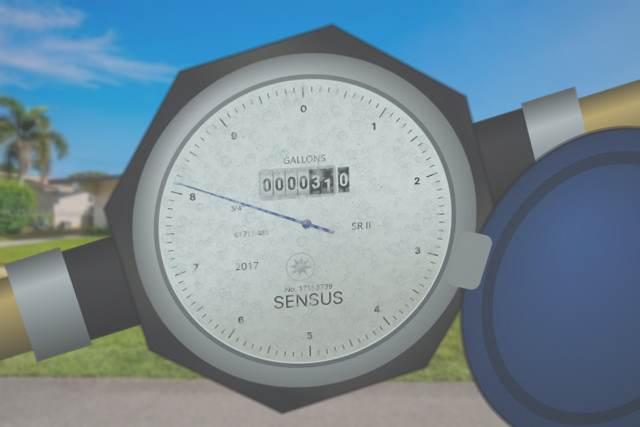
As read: **308.1** gal
